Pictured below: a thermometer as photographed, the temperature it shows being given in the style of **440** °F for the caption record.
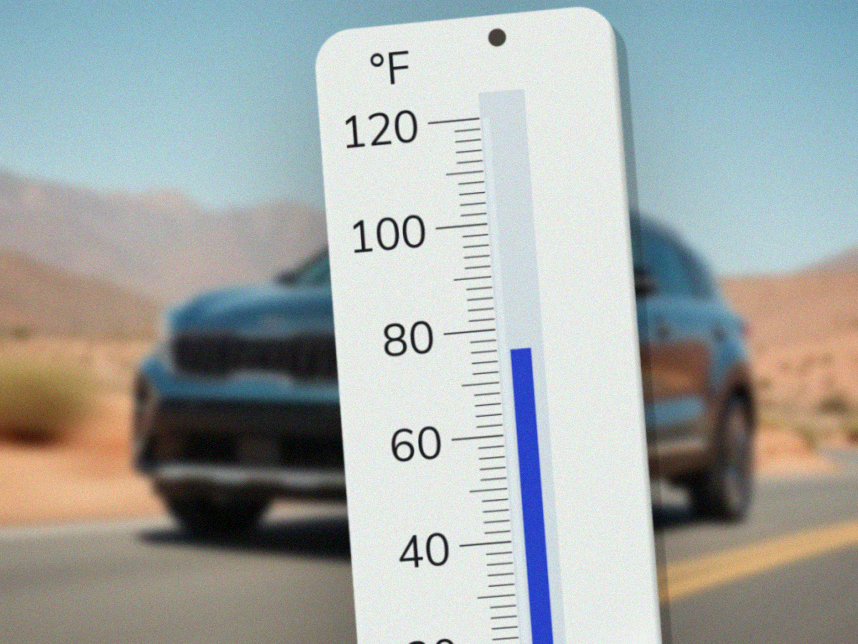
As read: **76** °F
